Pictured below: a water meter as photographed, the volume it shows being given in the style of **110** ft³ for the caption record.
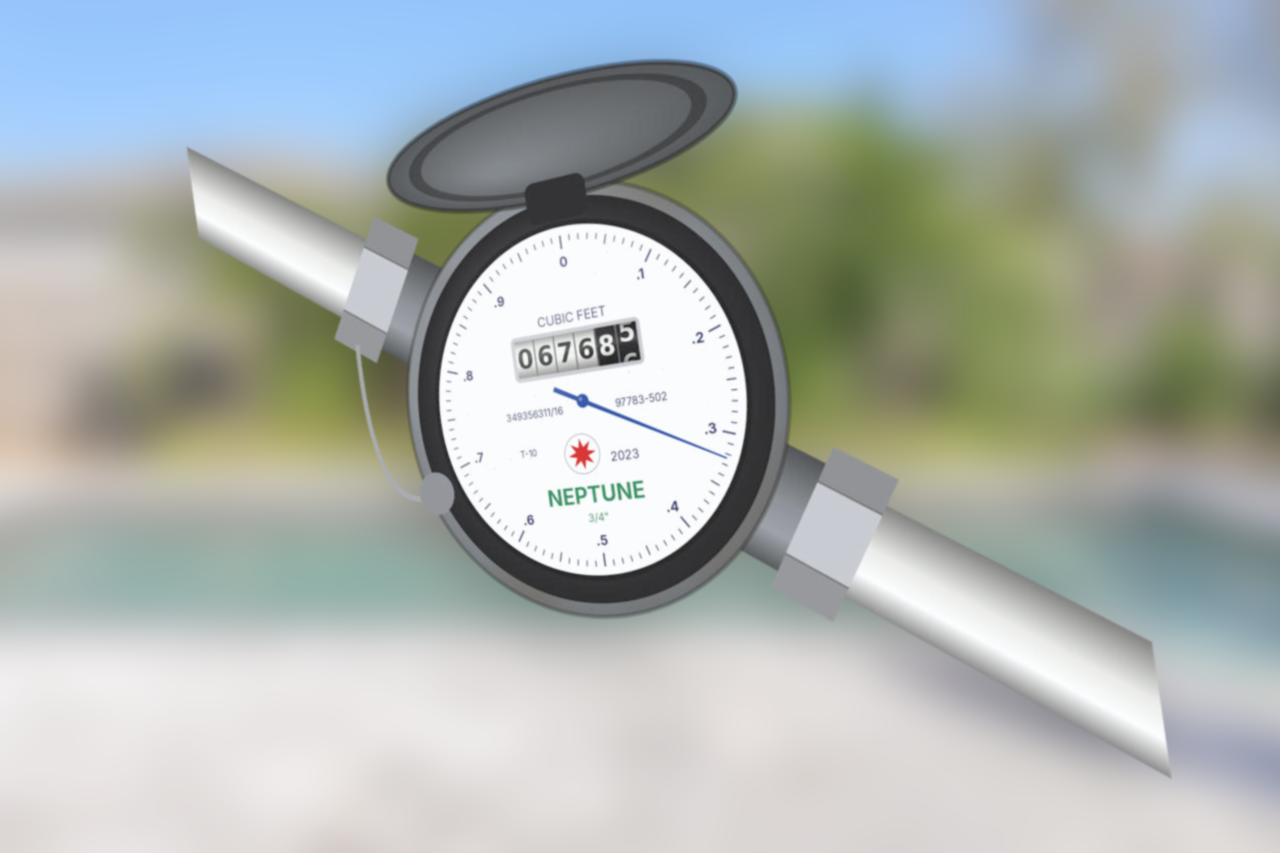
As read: **67685.32** ft³
